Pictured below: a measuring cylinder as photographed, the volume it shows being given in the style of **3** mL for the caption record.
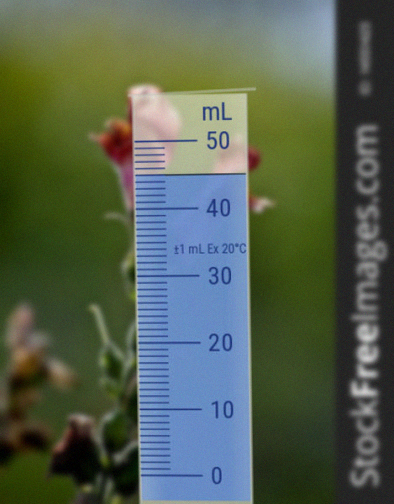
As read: **45** mL
